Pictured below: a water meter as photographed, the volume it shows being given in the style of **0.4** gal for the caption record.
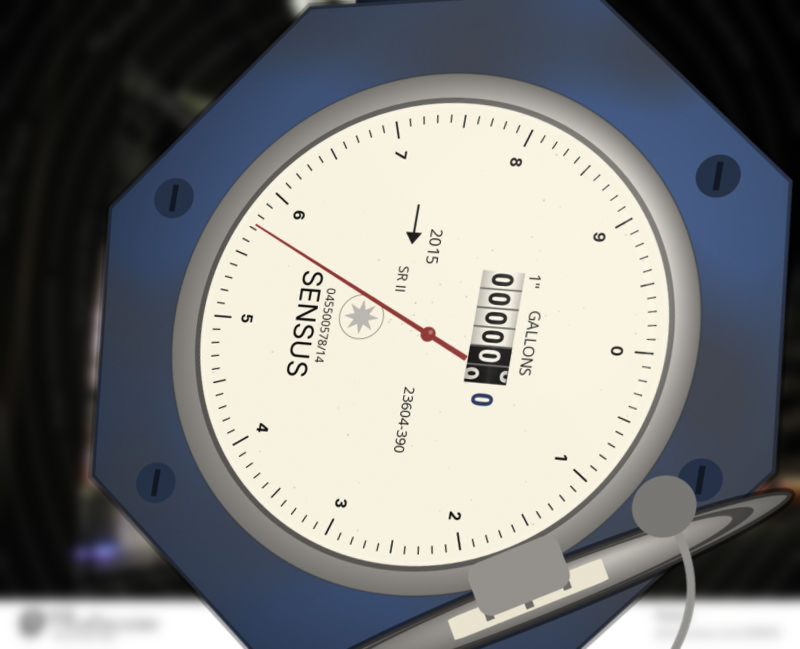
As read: **85.7** gal
